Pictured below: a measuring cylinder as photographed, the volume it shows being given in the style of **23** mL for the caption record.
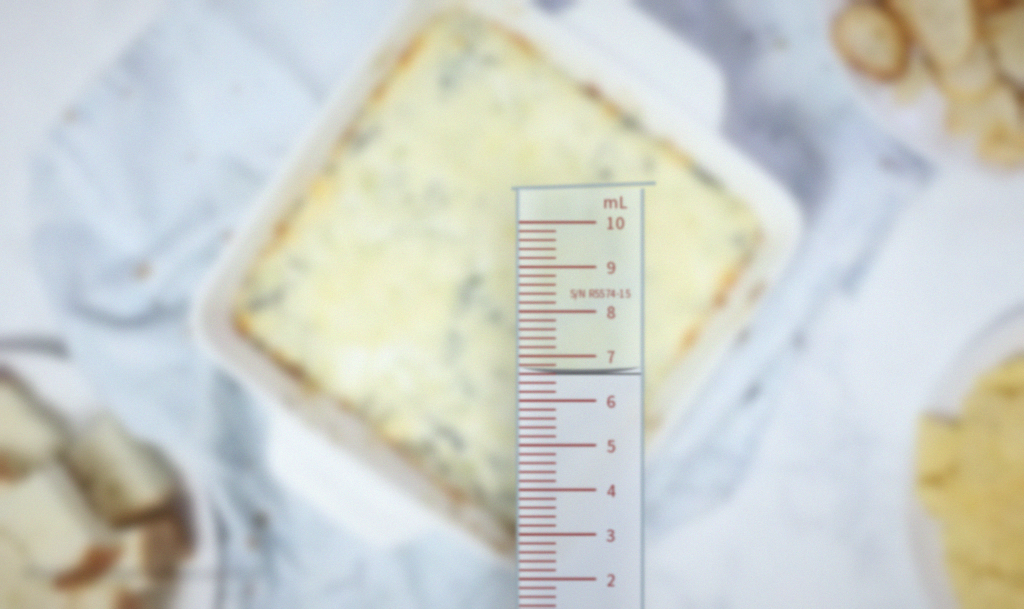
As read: **6.6** mL
